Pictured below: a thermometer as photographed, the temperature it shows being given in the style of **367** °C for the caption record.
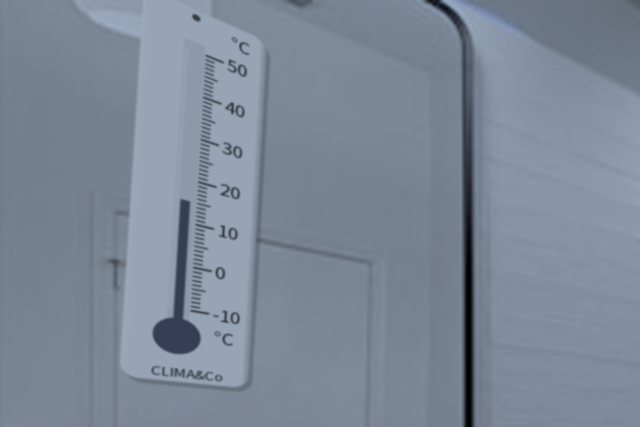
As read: **15** °C
